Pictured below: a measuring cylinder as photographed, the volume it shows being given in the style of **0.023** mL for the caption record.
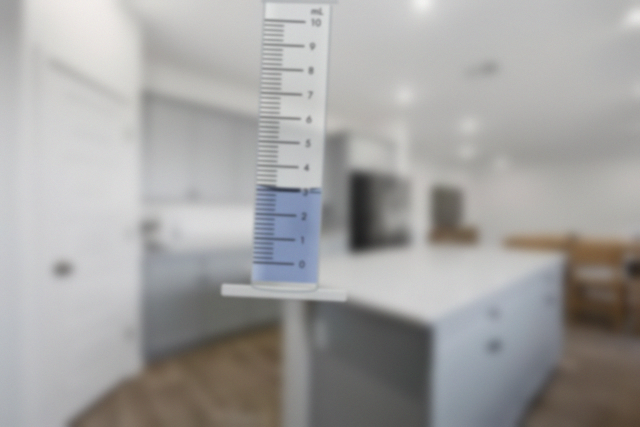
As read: **3** mL
